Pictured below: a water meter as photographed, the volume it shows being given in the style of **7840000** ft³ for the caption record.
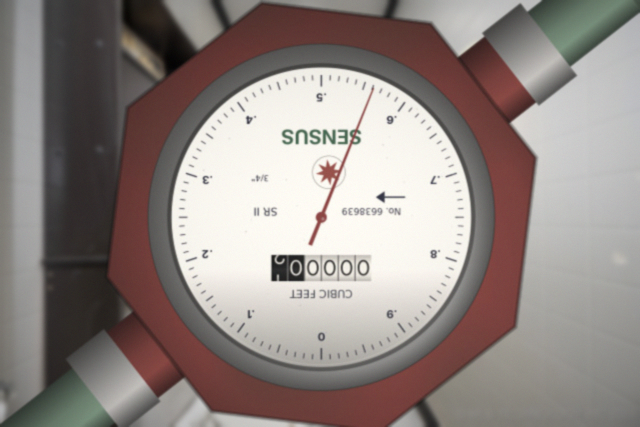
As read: **1.56** ft³
